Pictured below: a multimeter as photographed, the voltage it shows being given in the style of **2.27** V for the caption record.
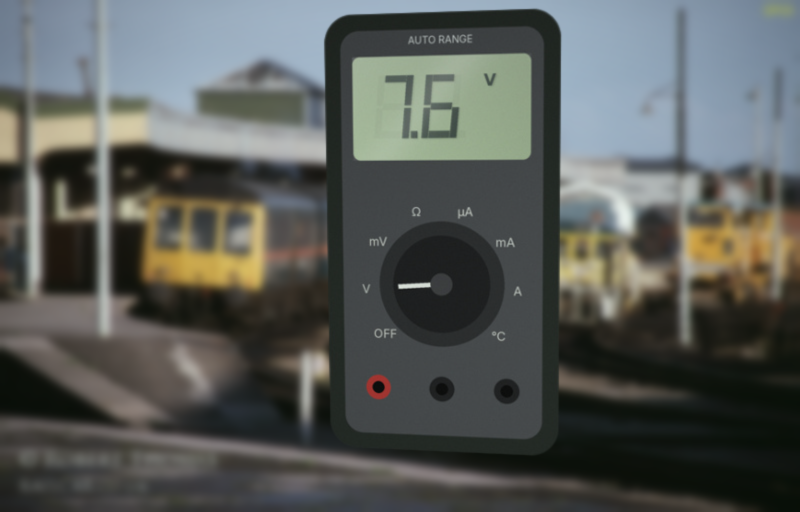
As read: **7.6** V
